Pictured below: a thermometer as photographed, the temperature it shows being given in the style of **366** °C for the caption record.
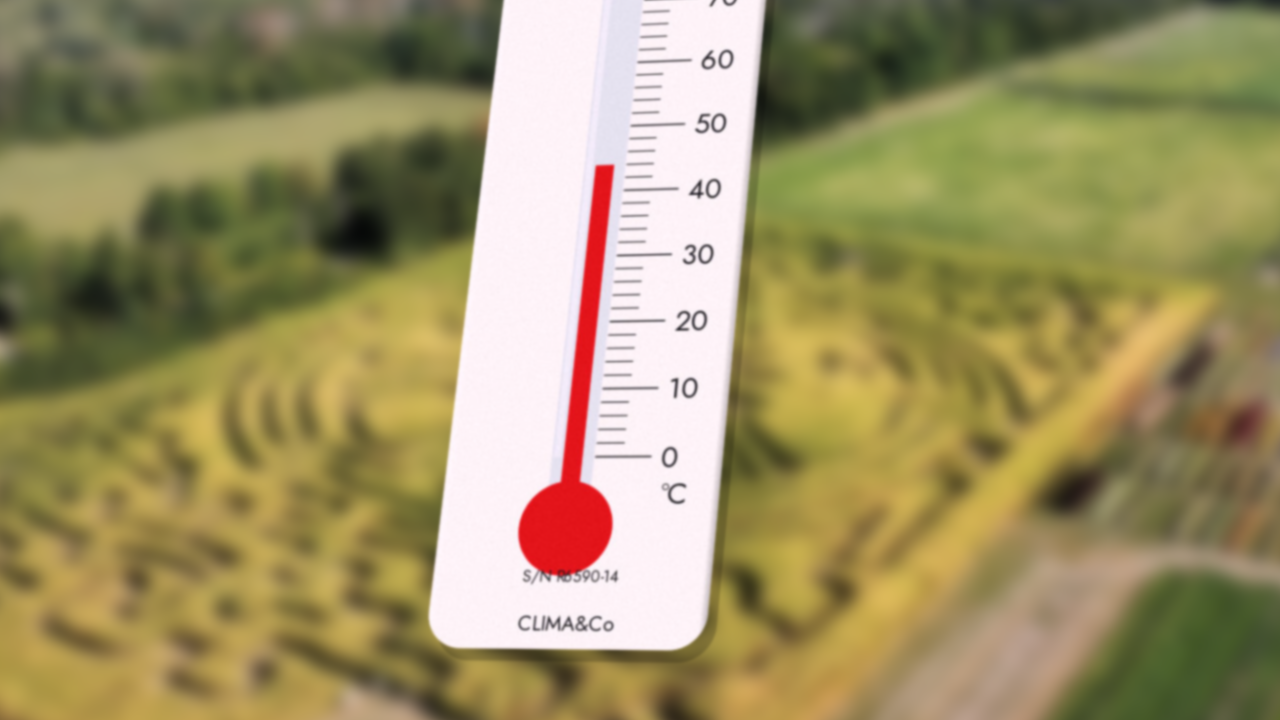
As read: **44** °C
